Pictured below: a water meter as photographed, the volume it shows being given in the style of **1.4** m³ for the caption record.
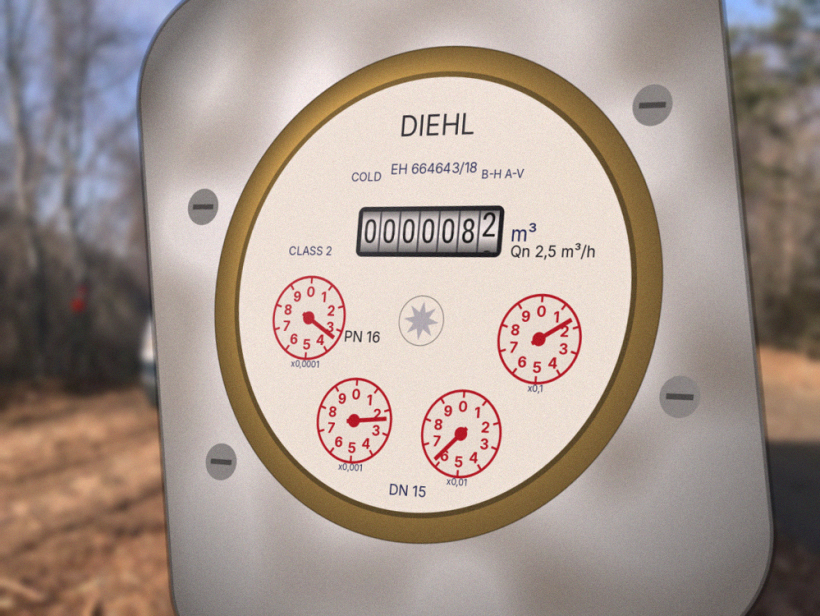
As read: **82.1623** m³
